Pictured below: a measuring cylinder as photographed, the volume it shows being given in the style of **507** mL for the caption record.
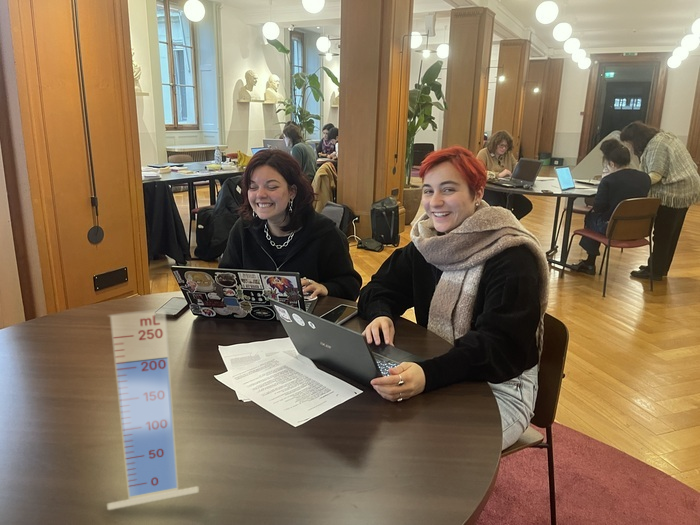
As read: **210** mL
